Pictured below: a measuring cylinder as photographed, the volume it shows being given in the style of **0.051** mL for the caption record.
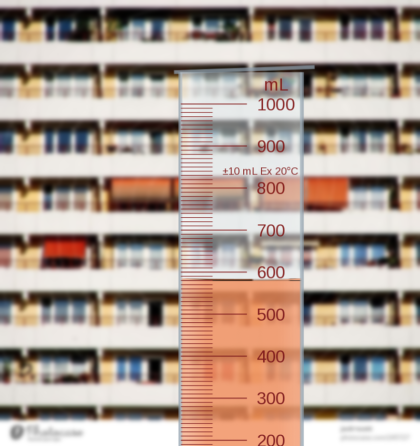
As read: **580** mL
